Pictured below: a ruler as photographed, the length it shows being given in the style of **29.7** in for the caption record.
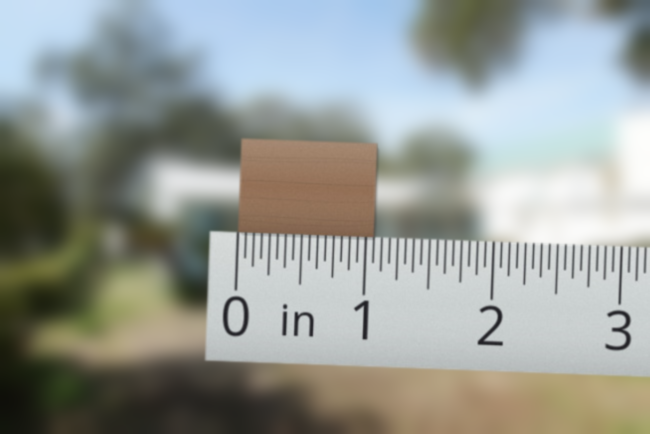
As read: **1.0625** in
